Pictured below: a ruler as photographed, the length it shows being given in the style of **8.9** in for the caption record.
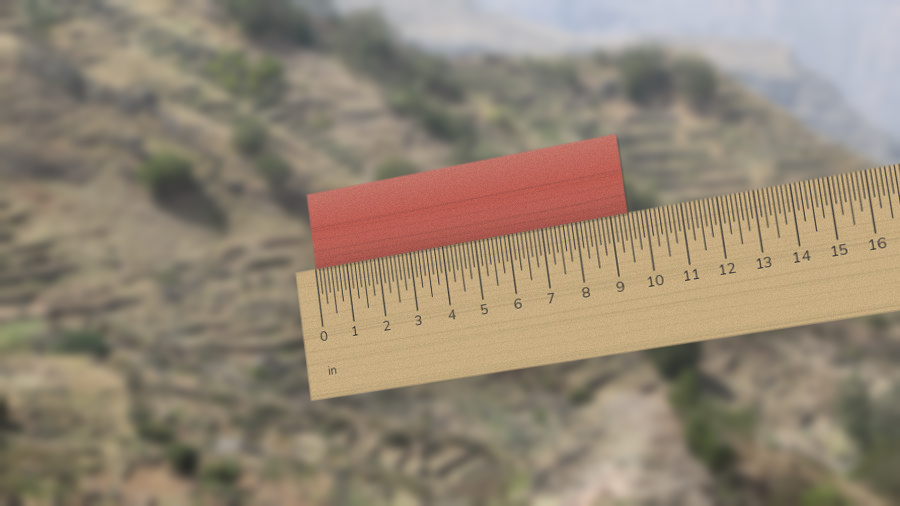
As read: **9.5** in
